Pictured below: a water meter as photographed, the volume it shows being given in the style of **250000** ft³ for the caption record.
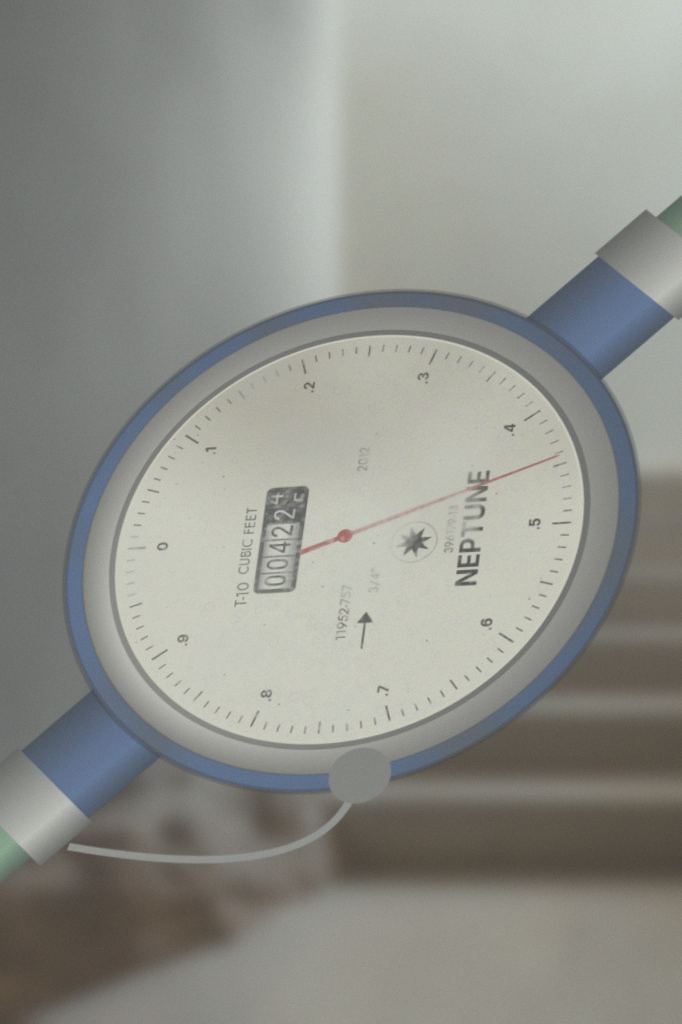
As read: **4224.44** ft³
